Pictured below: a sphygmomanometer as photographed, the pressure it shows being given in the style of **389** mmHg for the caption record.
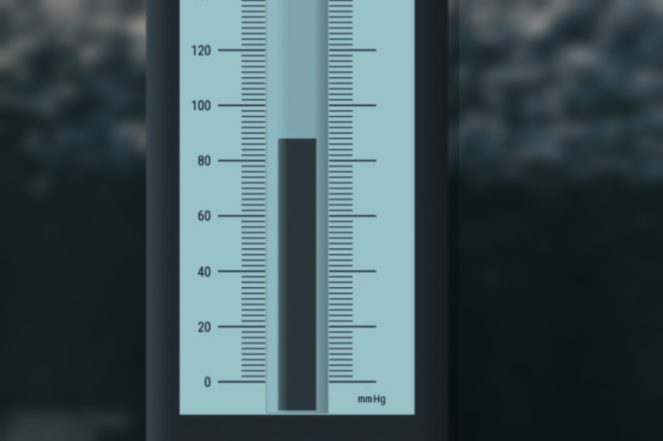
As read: **88** mmHg
